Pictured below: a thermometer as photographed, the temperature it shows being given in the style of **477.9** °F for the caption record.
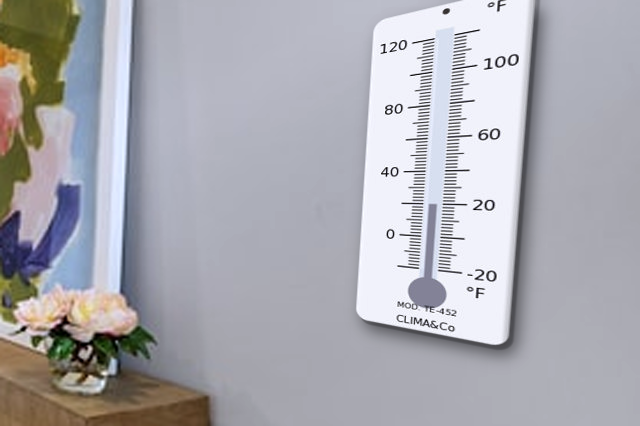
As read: **20** °F
